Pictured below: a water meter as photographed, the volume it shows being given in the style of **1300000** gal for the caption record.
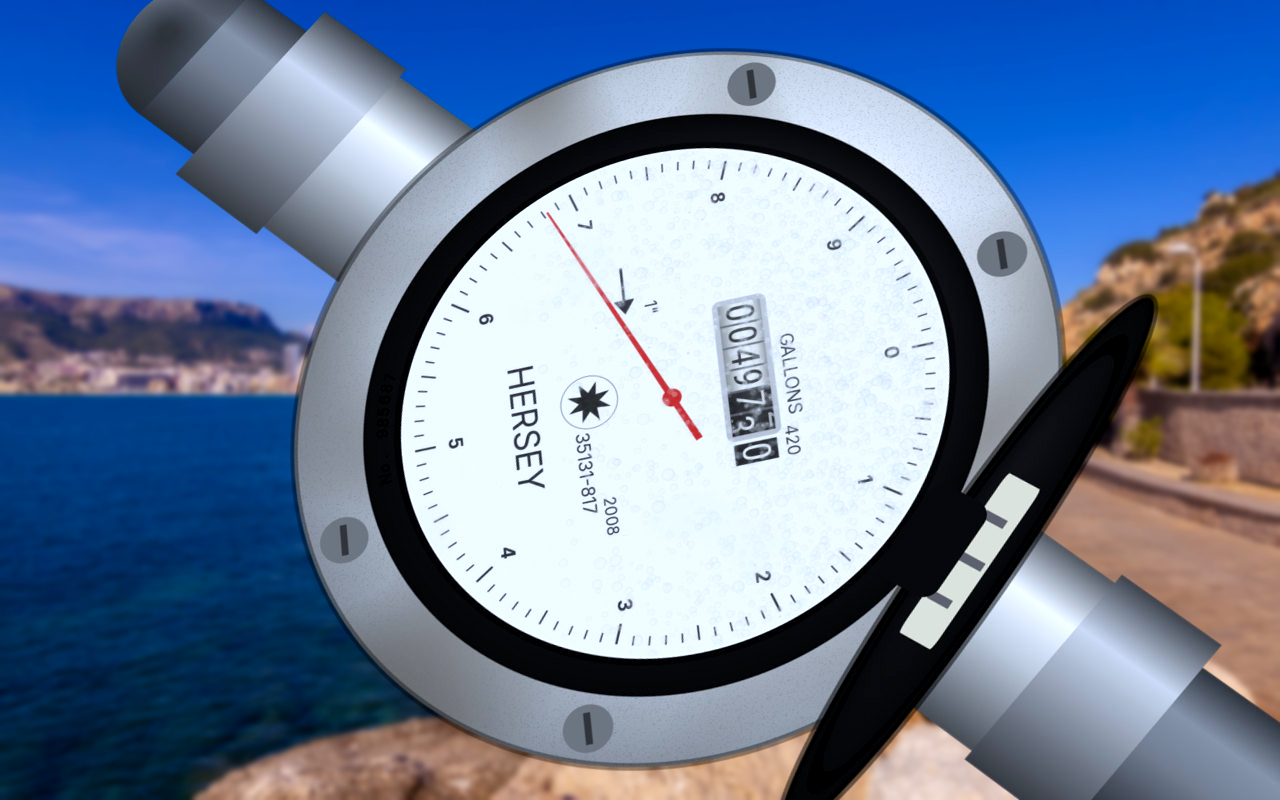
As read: **49726.8** gal
